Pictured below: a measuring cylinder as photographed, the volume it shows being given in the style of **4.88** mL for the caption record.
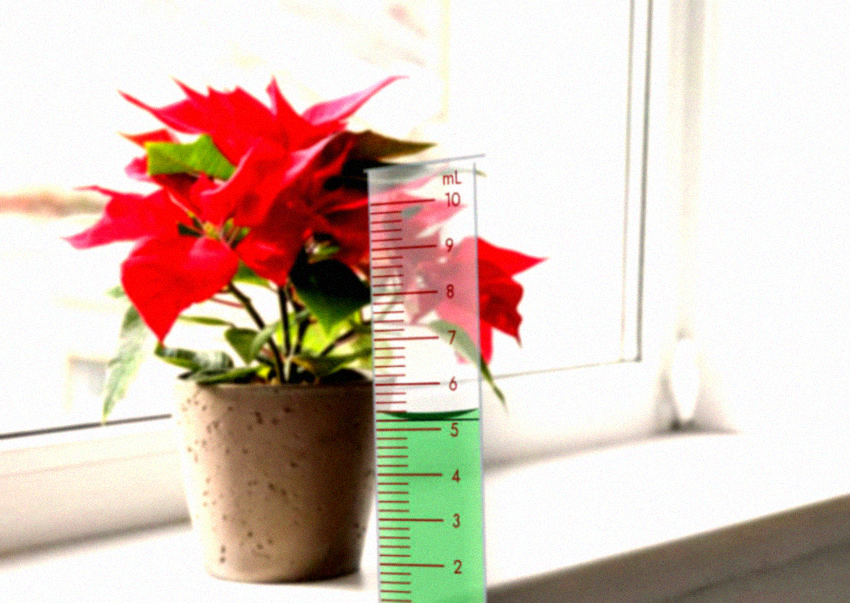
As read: **5.2** mL
